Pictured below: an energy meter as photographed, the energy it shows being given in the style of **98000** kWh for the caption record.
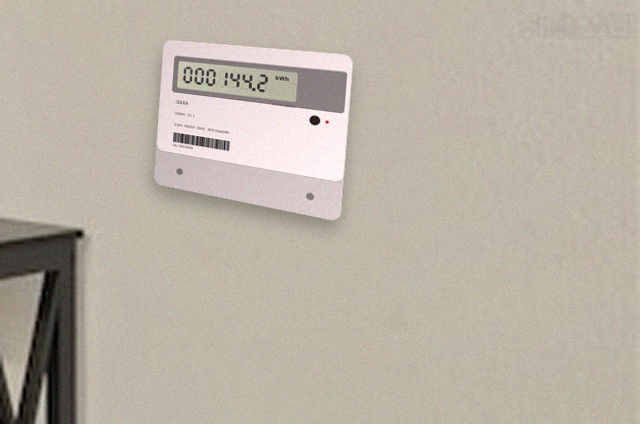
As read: **144.2** kWh
